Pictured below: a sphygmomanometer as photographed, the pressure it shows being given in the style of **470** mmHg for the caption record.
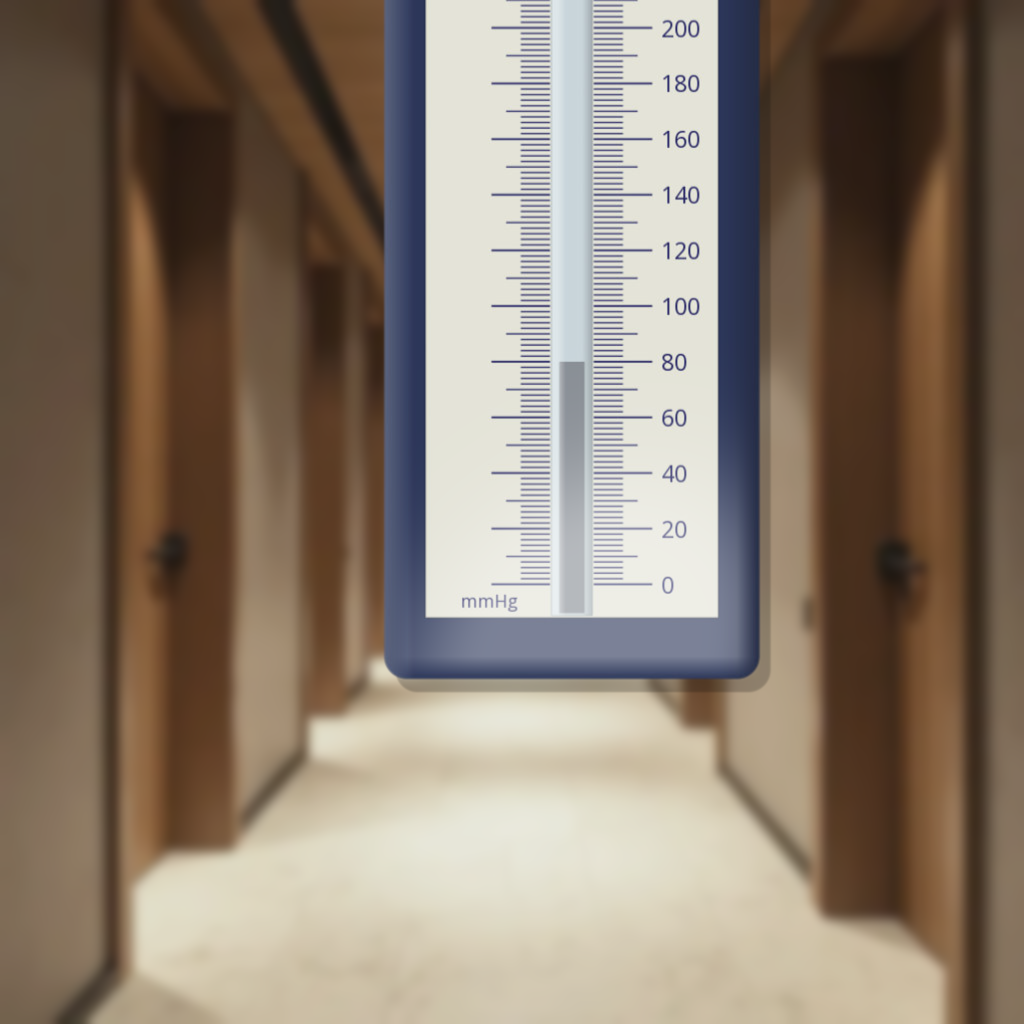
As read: **80** mmHg
